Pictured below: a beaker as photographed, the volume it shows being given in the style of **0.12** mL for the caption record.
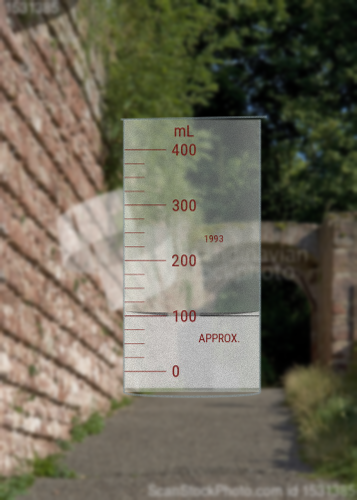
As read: **100** mL
